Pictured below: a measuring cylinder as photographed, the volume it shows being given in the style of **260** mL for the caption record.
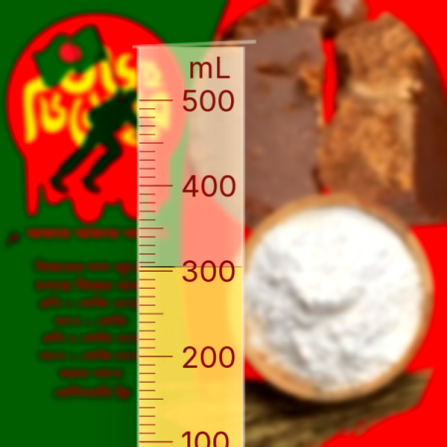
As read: **305** mL
